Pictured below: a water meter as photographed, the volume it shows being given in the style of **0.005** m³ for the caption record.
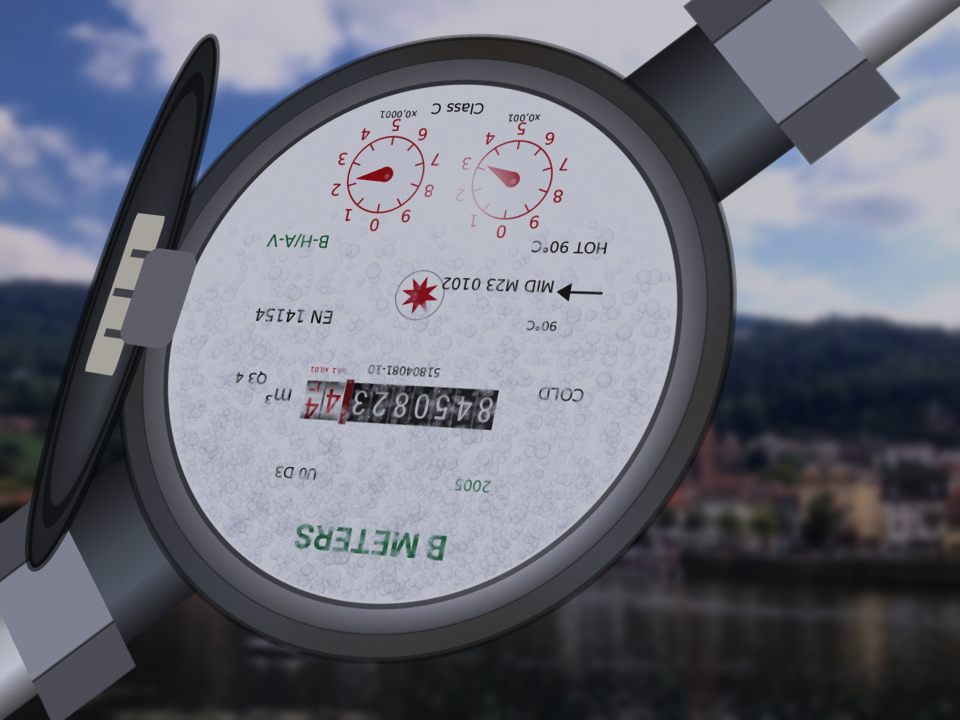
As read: **8450823.4432** m³
